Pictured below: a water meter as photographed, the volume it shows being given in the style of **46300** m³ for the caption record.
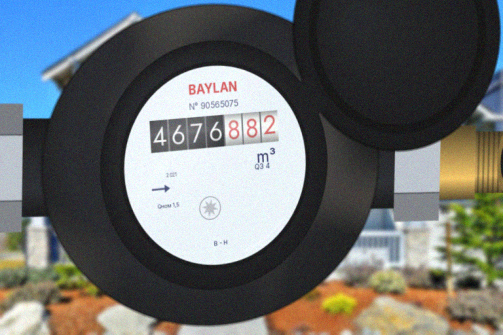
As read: **4676.882** m³
